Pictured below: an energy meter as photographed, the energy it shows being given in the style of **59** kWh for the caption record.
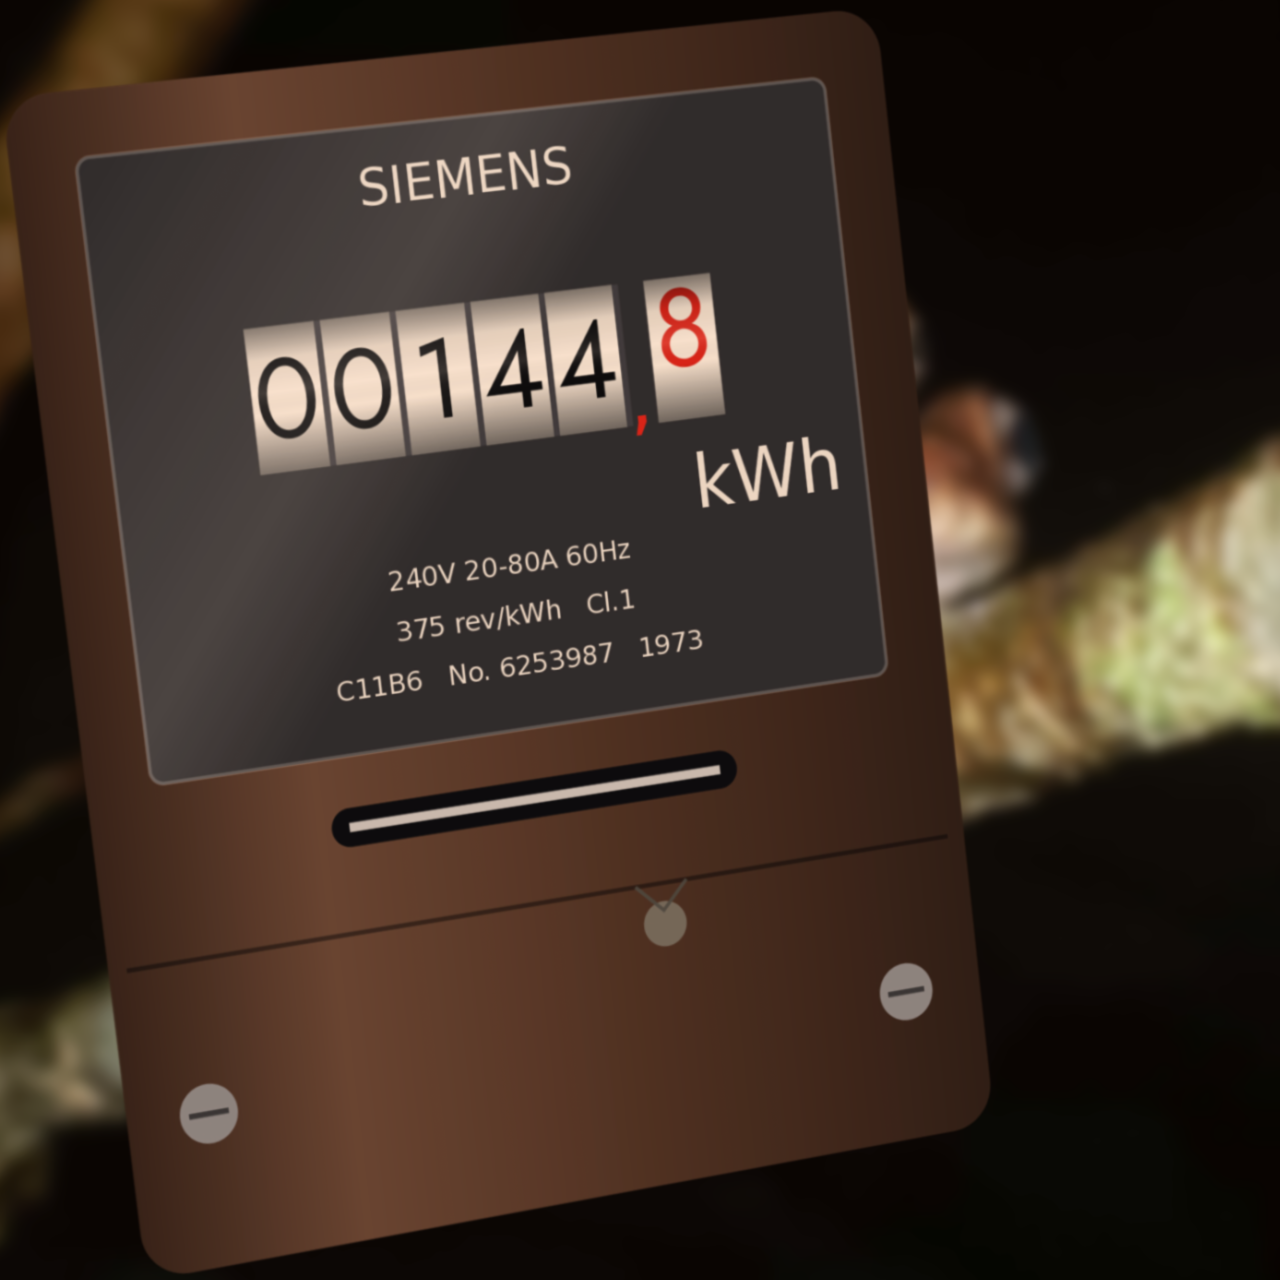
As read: **144.8** kWh
